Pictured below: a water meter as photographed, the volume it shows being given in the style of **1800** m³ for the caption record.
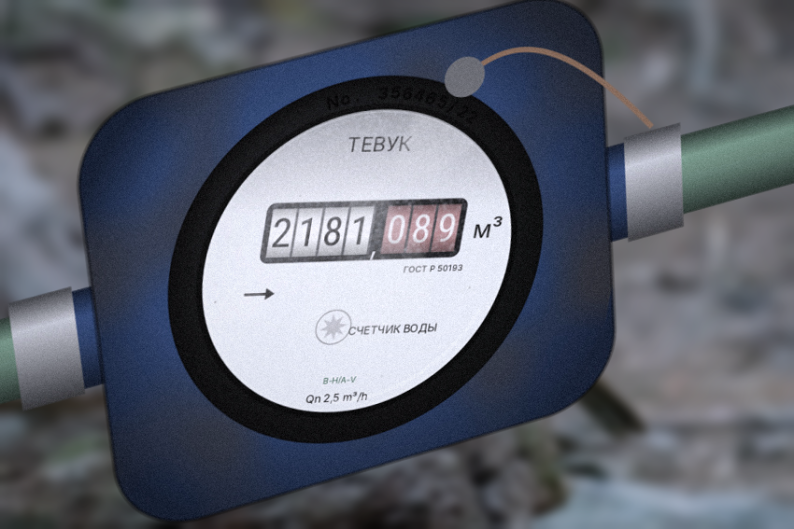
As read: **2181.089** m³
